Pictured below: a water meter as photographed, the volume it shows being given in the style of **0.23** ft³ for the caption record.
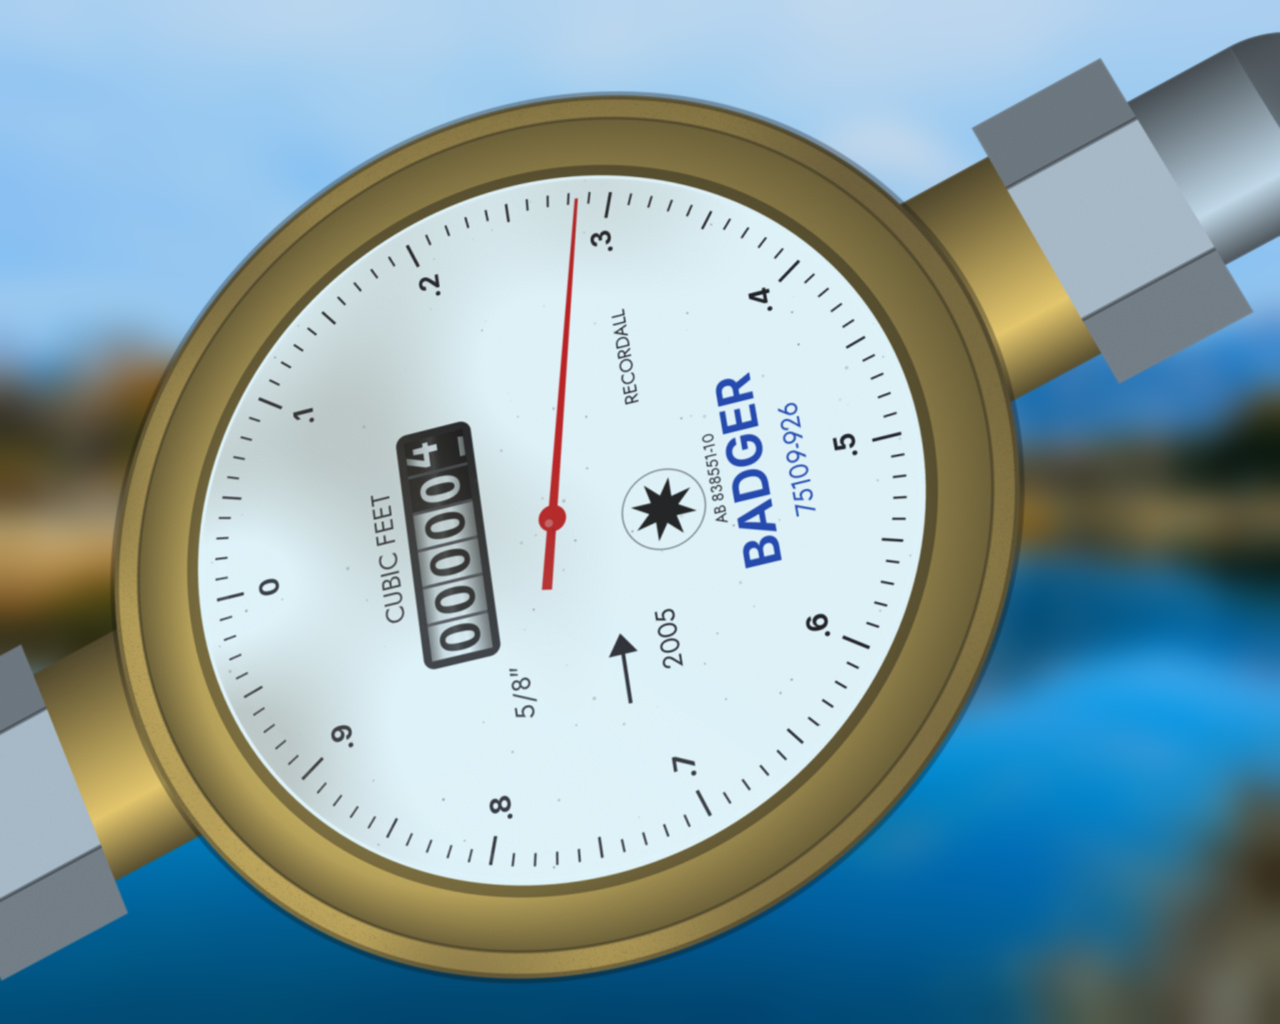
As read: **4.28** ft³
